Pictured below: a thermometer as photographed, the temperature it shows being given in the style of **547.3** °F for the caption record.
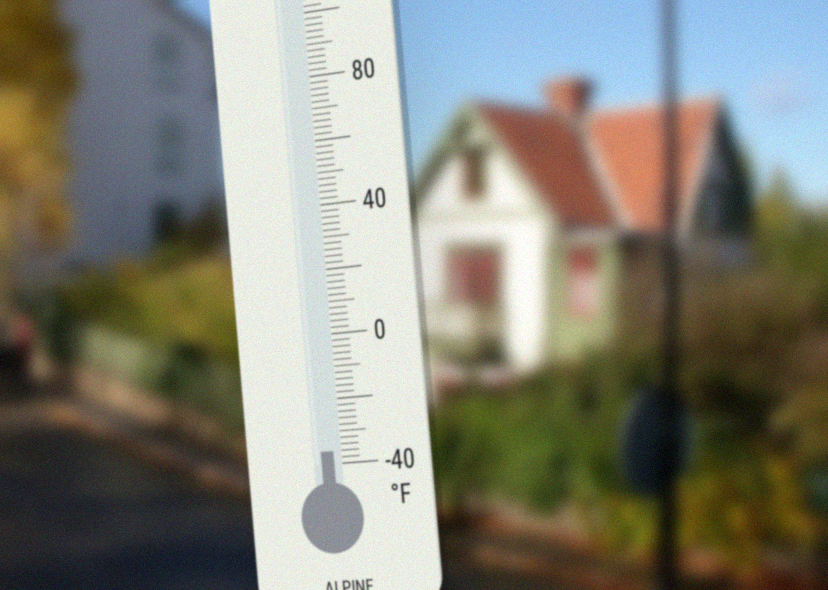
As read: **-36** °F
